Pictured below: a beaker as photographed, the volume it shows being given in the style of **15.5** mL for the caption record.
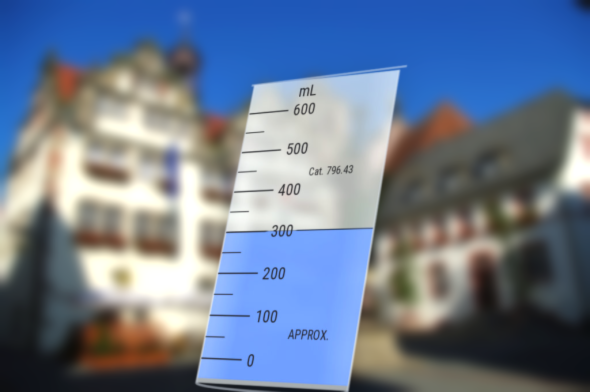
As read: **300** mL
